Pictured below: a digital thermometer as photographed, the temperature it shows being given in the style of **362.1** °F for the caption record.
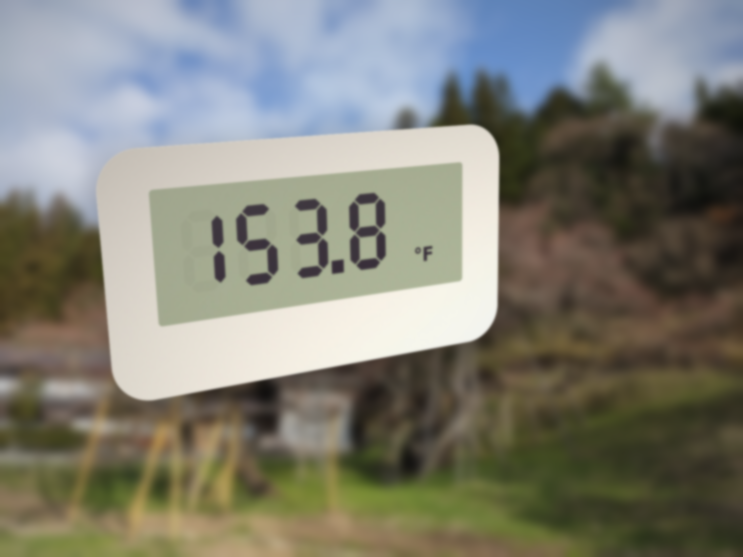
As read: **153.8** °F
